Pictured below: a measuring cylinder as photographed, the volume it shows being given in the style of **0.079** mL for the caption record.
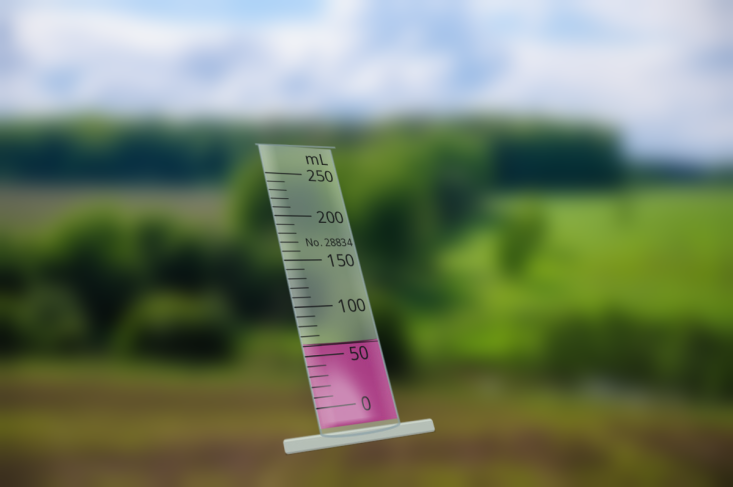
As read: **60** mL
